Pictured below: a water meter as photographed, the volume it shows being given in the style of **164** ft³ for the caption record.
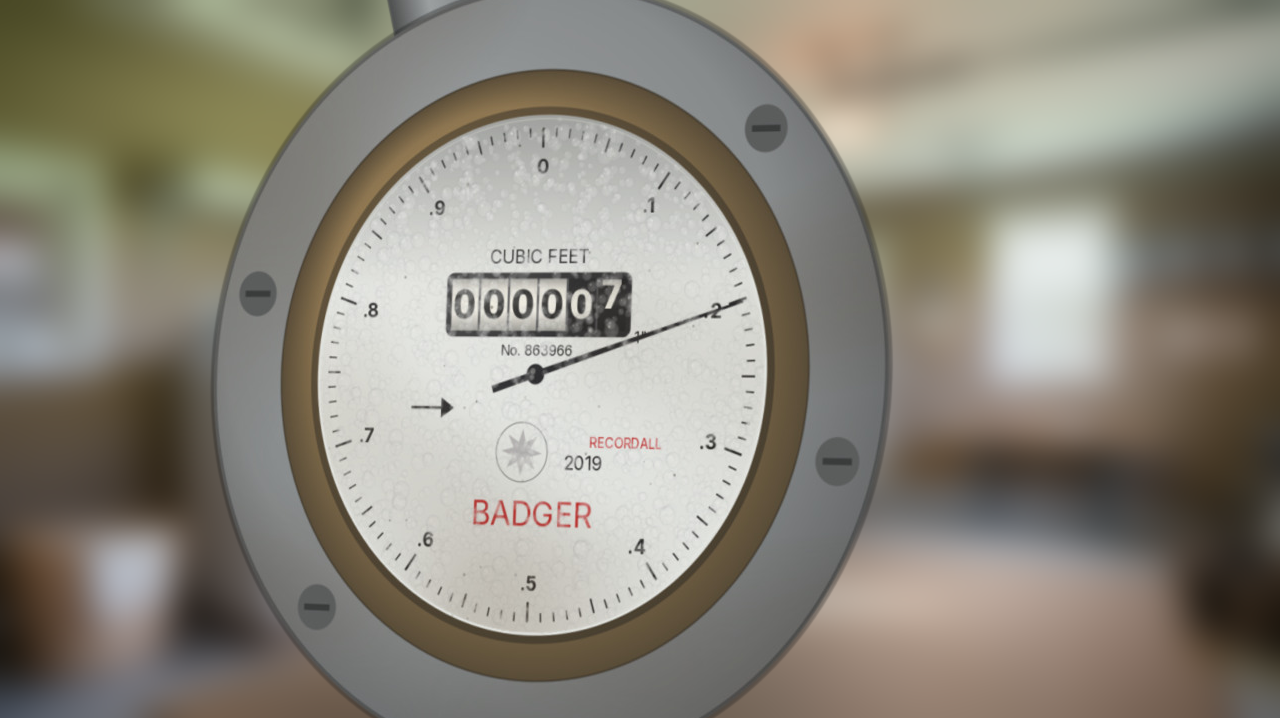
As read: **7.20** ft³
